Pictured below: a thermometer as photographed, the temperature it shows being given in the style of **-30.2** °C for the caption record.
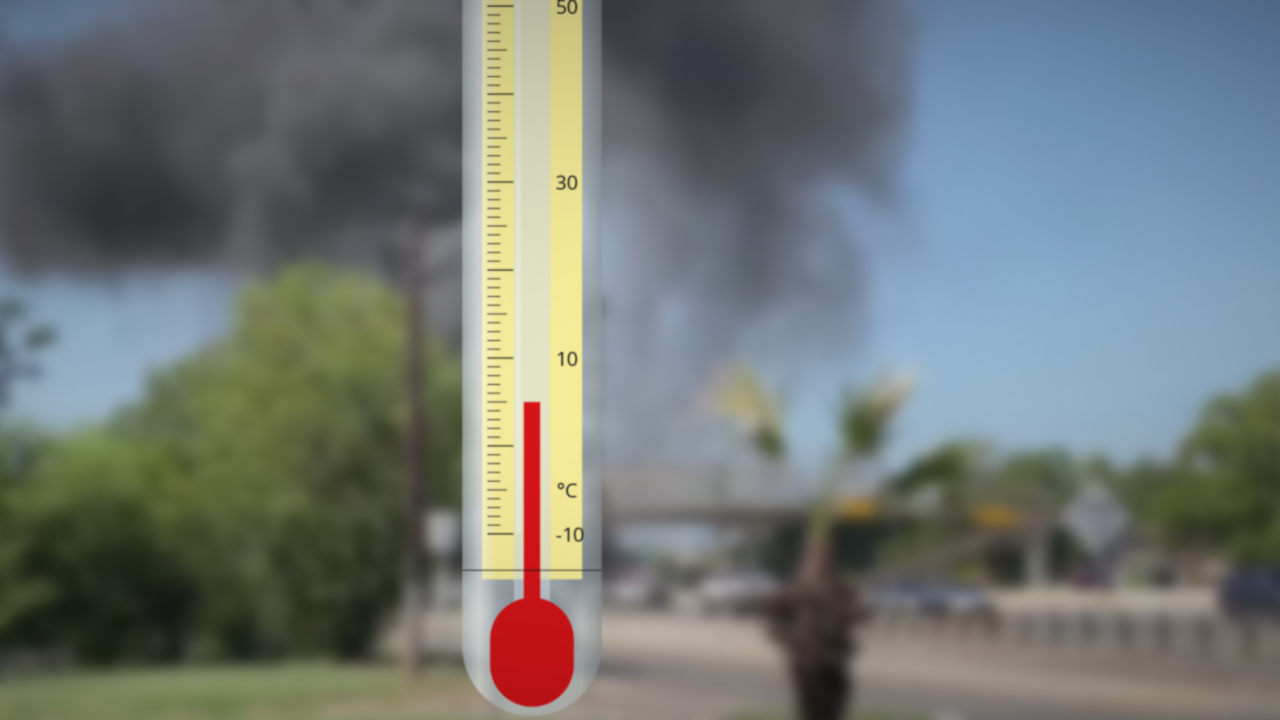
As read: **5** °C
